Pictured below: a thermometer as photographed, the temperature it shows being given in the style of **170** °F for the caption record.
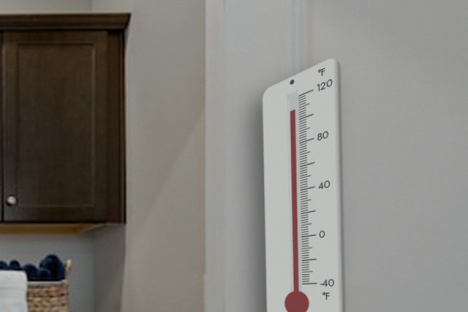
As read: **110** °F
